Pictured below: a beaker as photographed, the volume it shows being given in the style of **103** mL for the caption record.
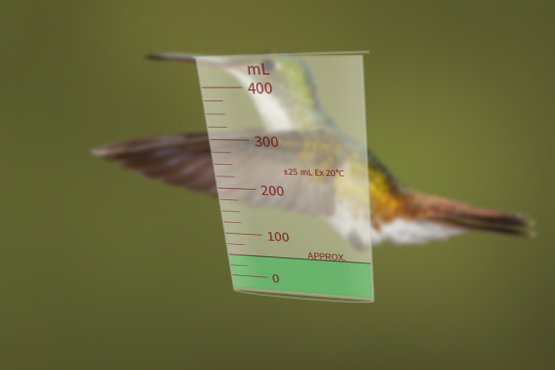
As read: **50** mL
